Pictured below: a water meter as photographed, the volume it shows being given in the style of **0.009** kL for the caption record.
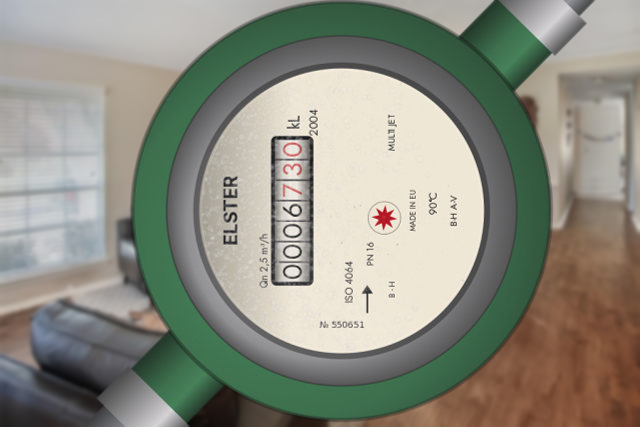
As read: **6.730** kL
